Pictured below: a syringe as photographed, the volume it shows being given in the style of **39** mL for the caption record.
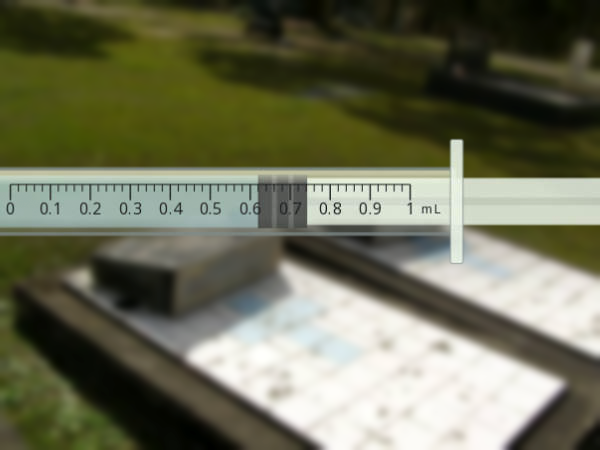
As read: **0.62** mL
